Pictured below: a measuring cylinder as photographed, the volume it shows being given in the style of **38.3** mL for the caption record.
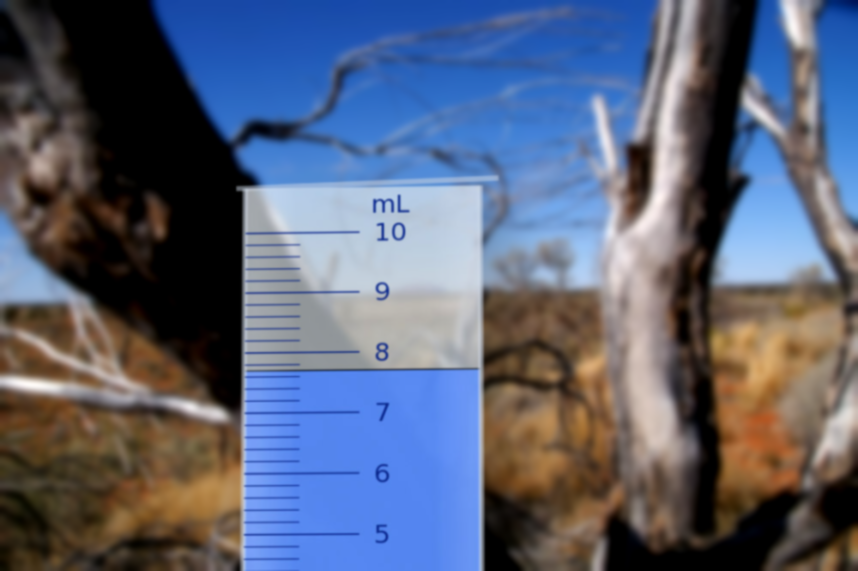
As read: **7.7** mL
